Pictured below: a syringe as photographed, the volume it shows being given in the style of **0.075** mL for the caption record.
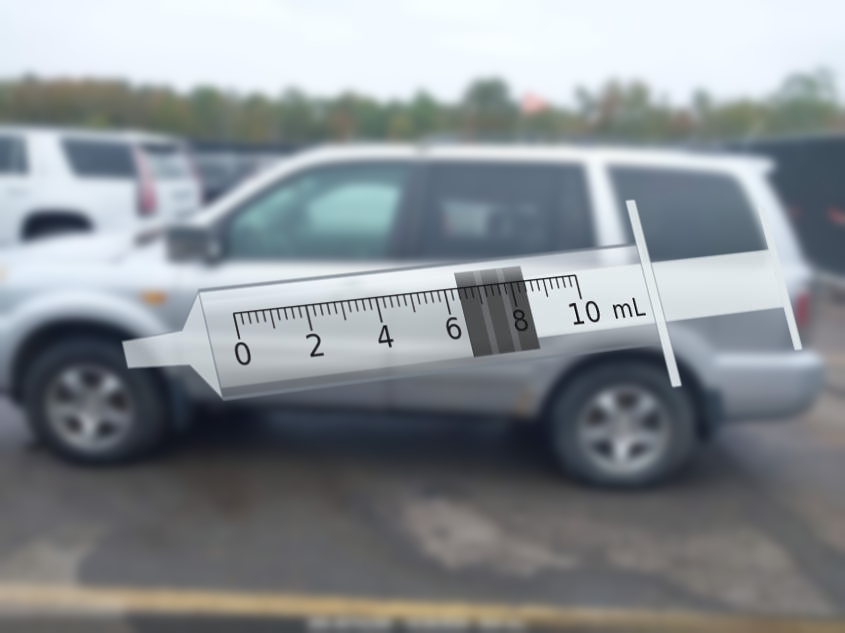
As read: **6.4** mL
